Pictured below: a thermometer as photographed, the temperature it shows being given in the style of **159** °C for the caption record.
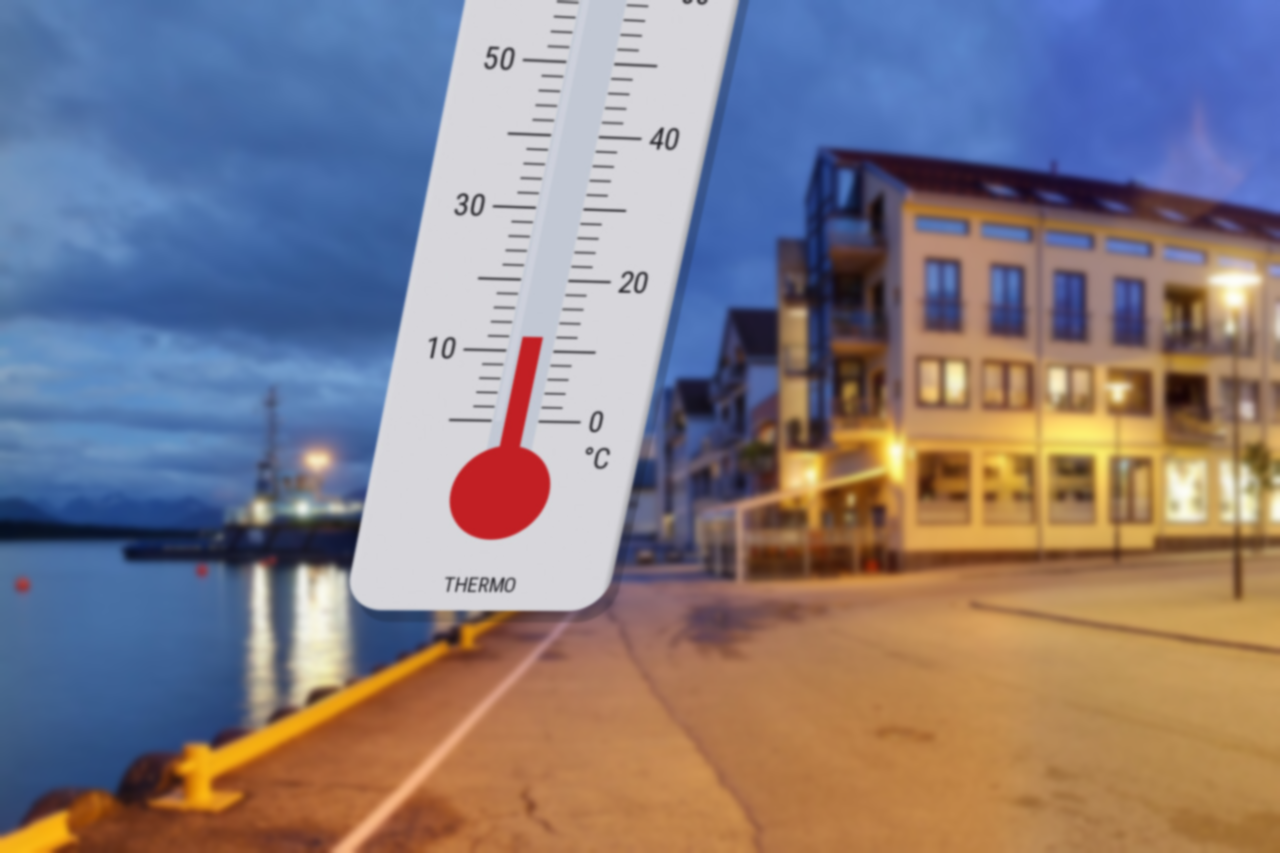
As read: **12** °C
